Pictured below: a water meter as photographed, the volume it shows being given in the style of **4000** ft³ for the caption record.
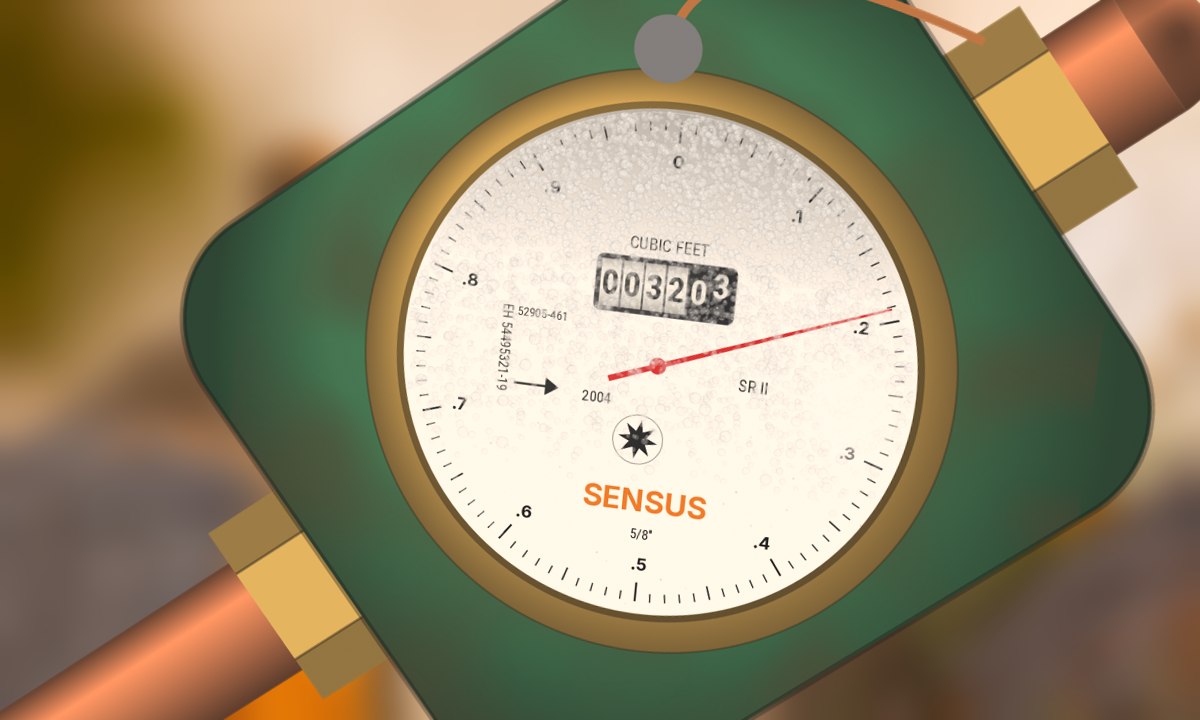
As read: **3203.19** ft³
